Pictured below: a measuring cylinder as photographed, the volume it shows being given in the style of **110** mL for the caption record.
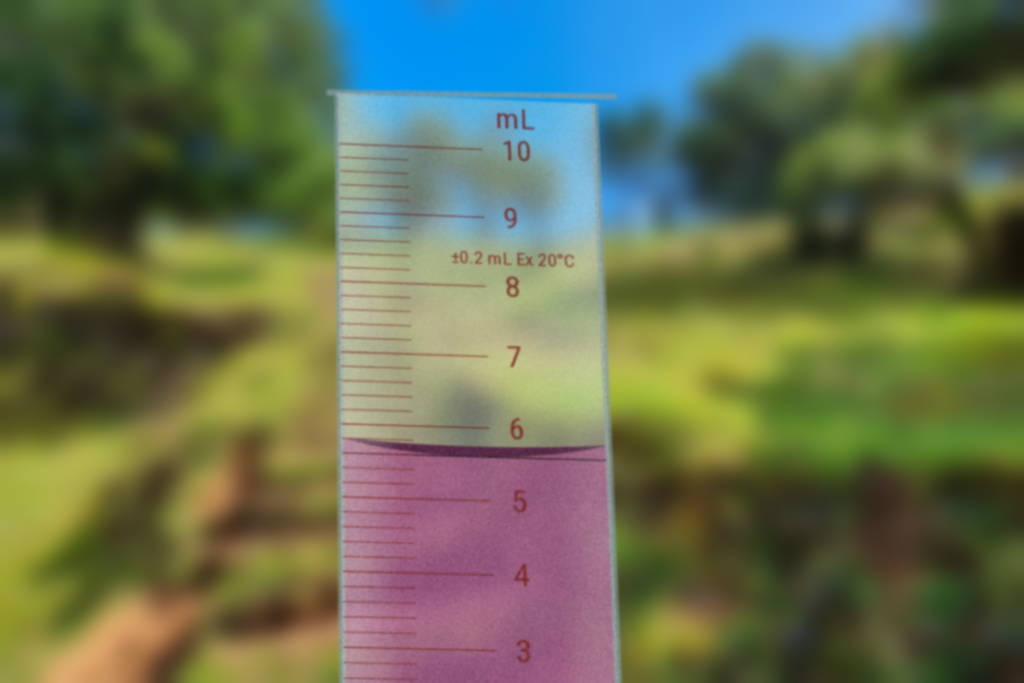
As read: **5.6** mL
